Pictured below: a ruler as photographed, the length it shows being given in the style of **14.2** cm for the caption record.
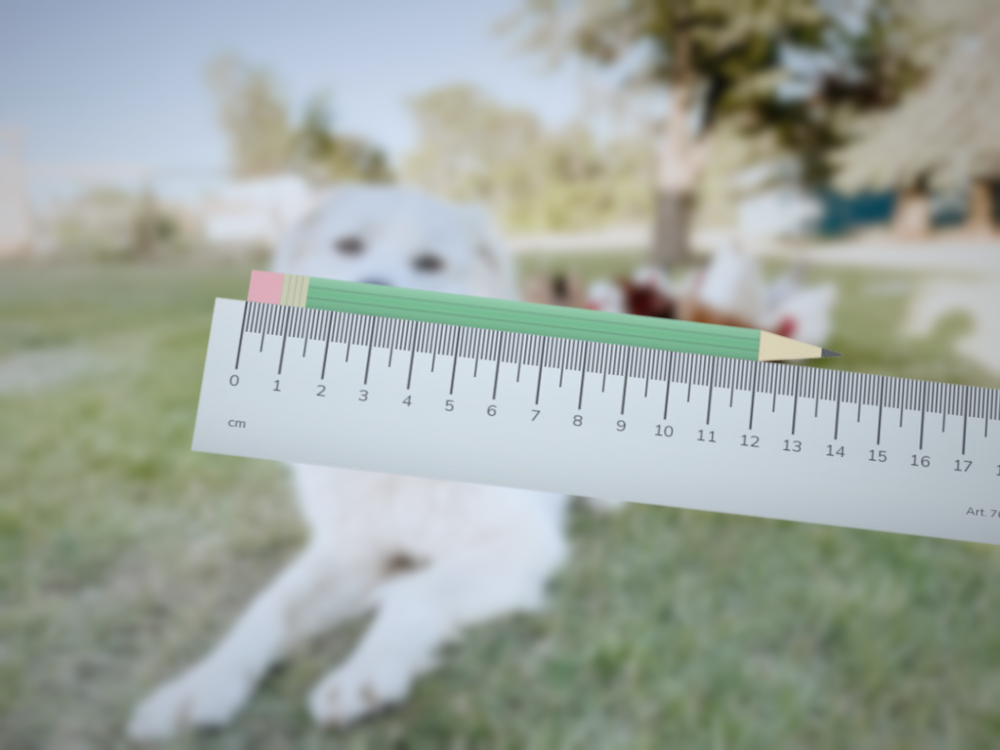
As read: **14** cm
